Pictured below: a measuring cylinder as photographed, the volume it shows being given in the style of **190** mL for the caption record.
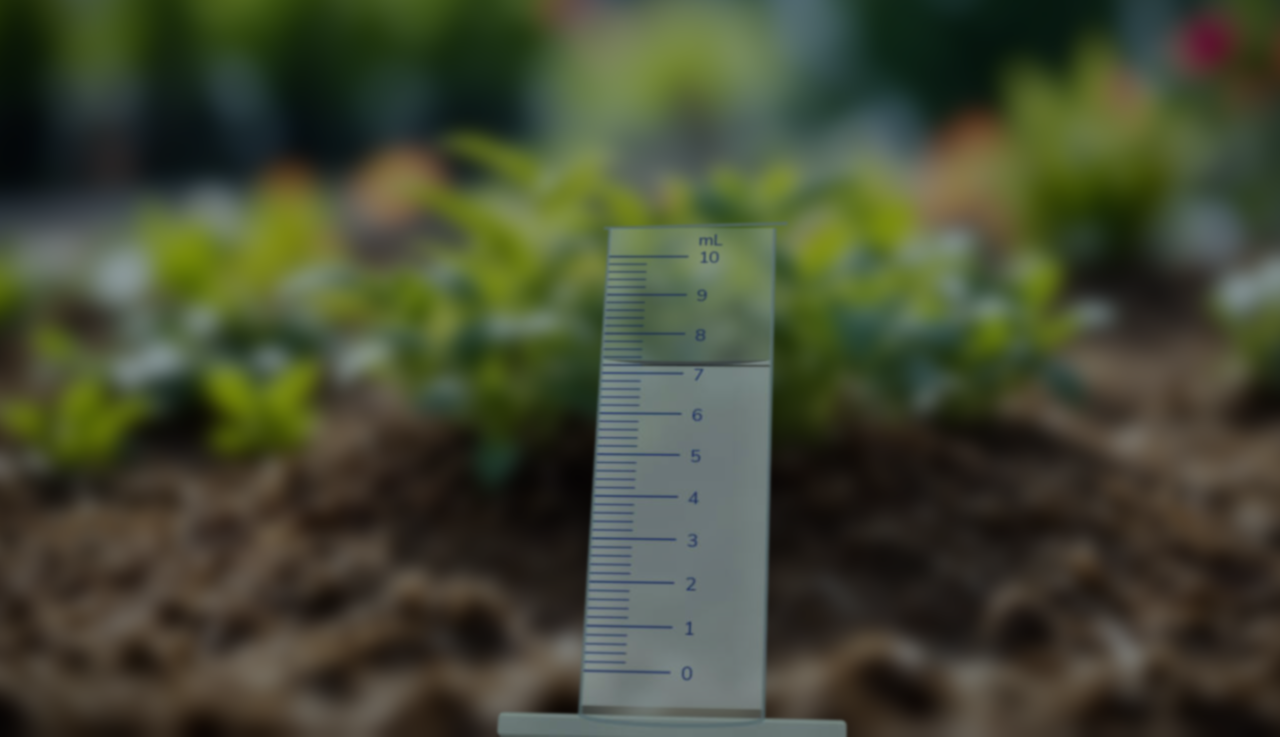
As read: **7.2** mL
